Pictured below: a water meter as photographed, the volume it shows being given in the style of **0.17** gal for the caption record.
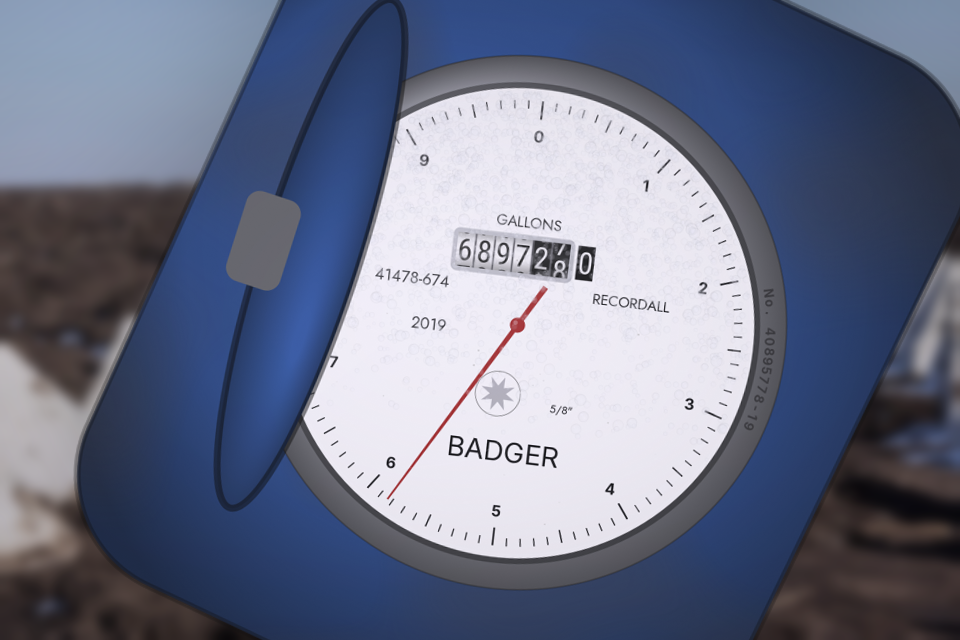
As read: **6897275.8** gal
